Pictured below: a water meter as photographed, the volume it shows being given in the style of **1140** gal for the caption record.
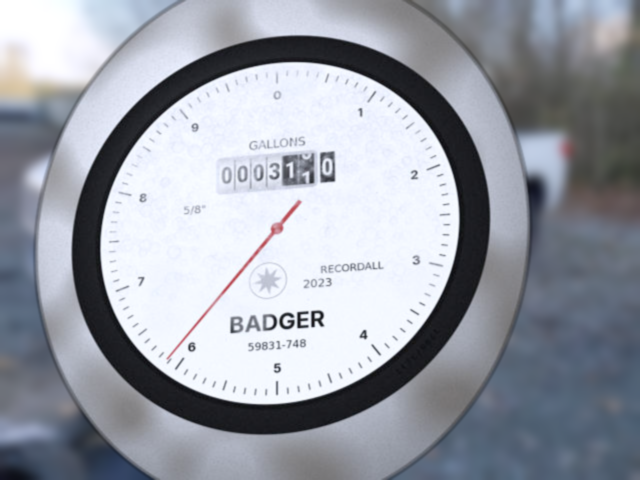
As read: **3106.1** gal
